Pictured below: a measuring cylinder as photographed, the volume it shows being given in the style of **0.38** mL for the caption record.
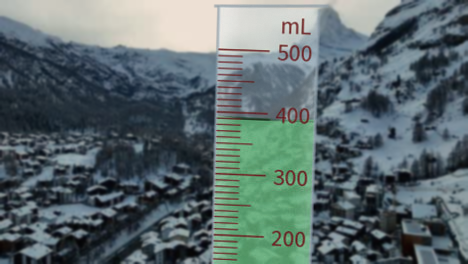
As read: **390** mL
